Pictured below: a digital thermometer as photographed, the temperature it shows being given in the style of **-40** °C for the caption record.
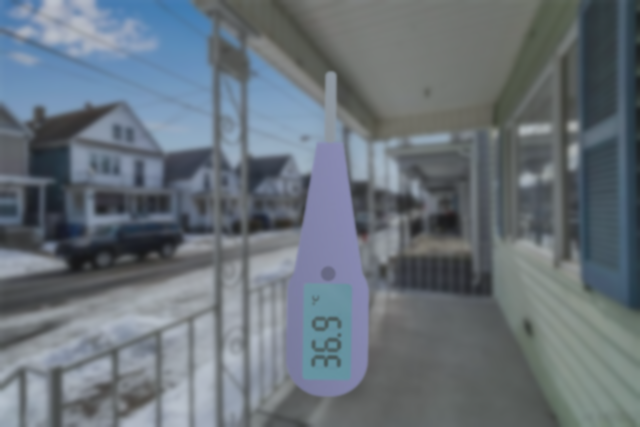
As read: **36.9** °C
